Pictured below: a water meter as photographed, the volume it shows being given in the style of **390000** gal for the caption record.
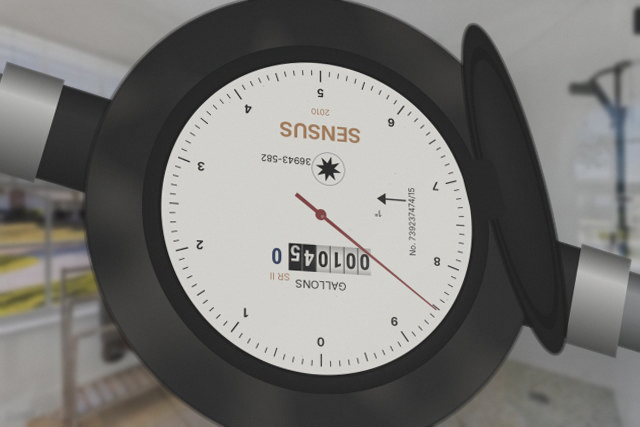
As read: **10448.5** gal
